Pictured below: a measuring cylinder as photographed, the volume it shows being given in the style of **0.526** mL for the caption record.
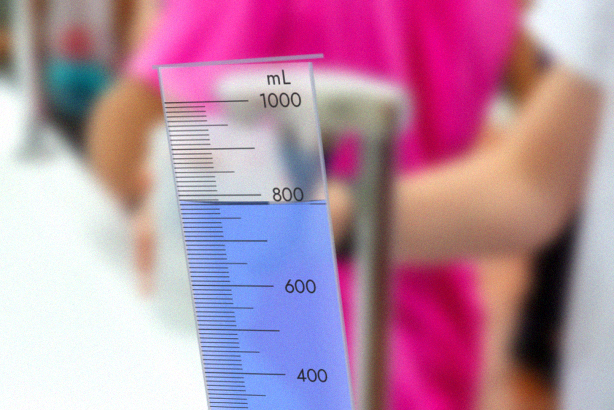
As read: **780** mL
